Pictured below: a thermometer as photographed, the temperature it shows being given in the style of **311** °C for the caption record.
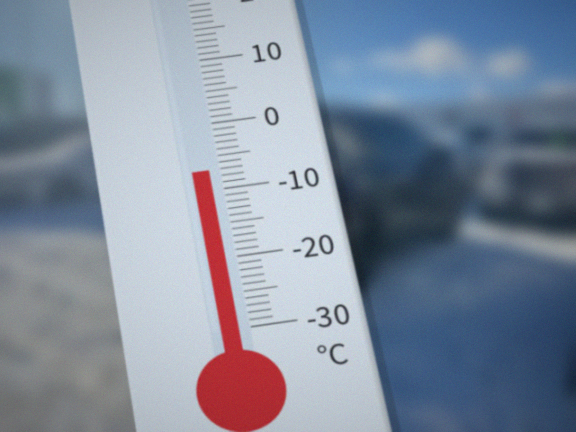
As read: **-7** °C
